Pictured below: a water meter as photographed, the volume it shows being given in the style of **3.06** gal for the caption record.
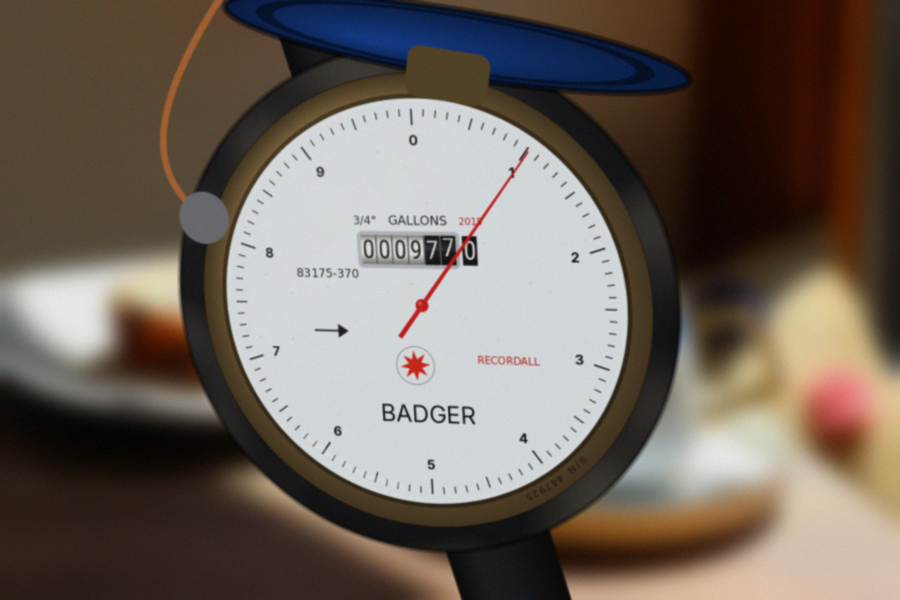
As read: **9771.0** gal
